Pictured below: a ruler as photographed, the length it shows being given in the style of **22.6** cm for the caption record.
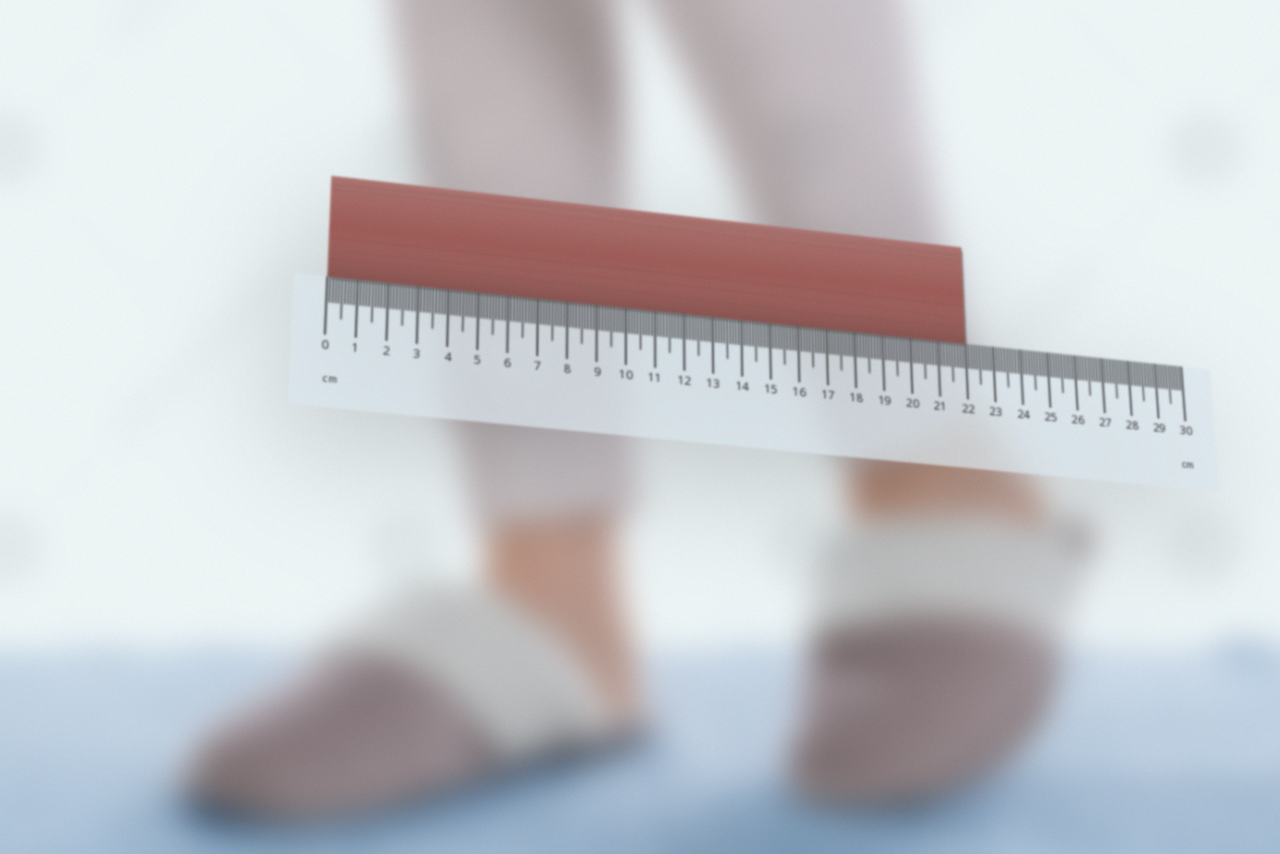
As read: **22** cm
